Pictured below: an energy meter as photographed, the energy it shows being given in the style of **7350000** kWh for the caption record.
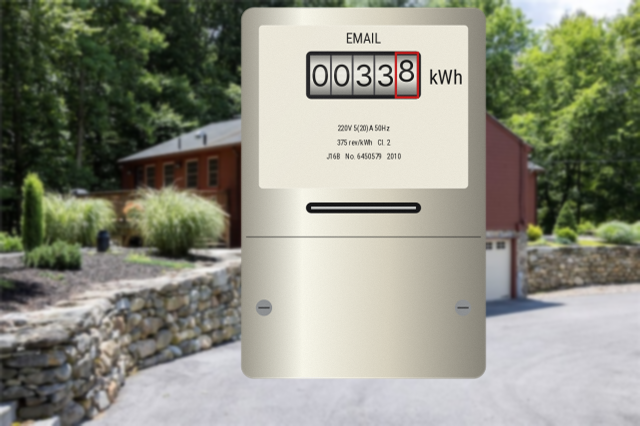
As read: **33.8** kWh
